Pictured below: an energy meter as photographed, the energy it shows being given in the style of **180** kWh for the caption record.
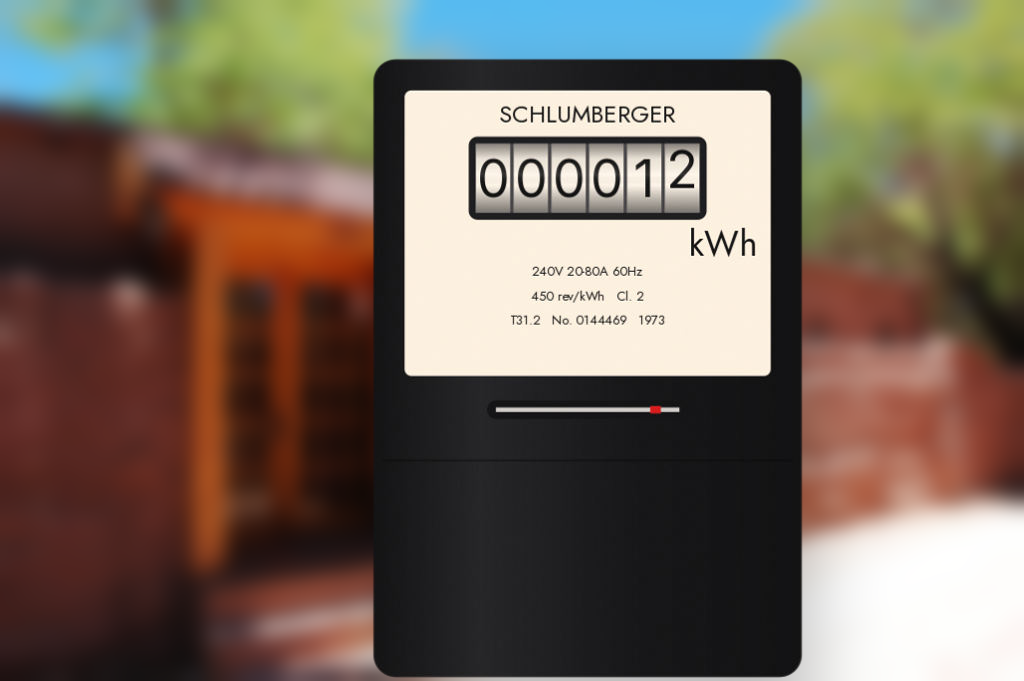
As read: **12** kWh
